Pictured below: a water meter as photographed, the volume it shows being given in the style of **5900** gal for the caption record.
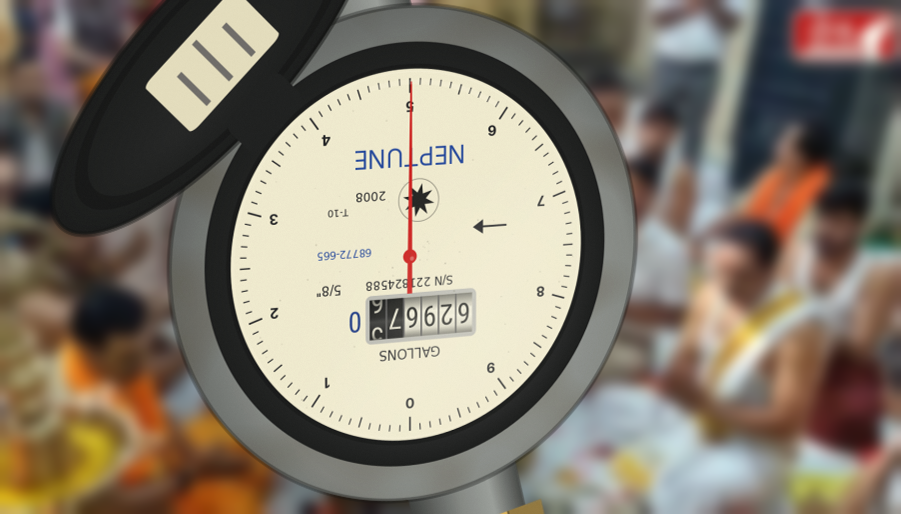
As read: **6296755.0** gal
